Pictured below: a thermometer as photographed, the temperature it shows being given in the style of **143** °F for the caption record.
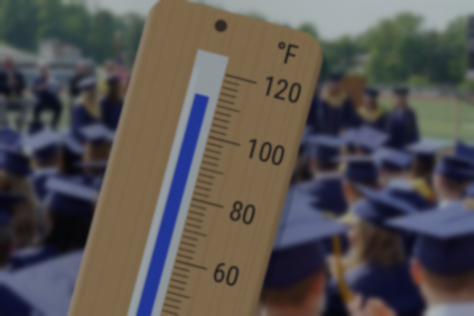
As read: **112** °F
